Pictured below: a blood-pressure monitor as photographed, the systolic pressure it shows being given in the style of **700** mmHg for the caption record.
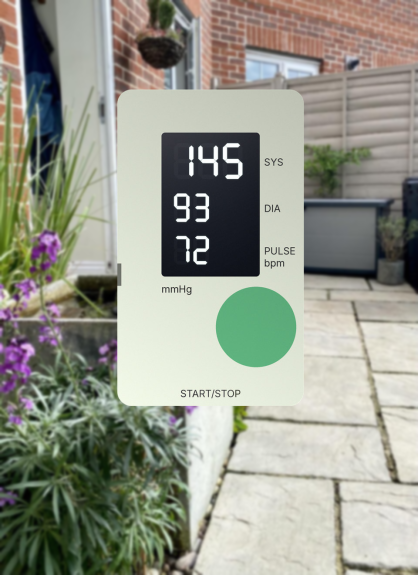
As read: **145** mmHg
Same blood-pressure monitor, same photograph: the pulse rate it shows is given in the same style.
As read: **72** bpm
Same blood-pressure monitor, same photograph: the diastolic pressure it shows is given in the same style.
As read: **93** mmHg
